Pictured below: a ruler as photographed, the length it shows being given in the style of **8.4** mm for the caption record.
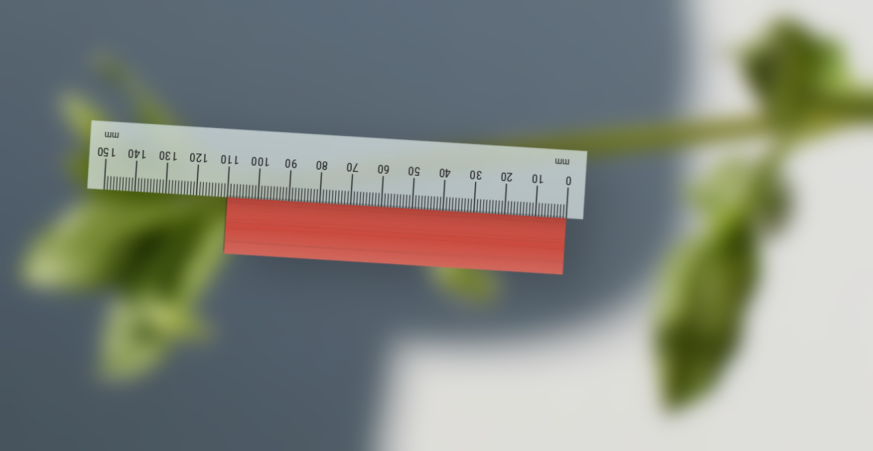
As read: **110** mm
